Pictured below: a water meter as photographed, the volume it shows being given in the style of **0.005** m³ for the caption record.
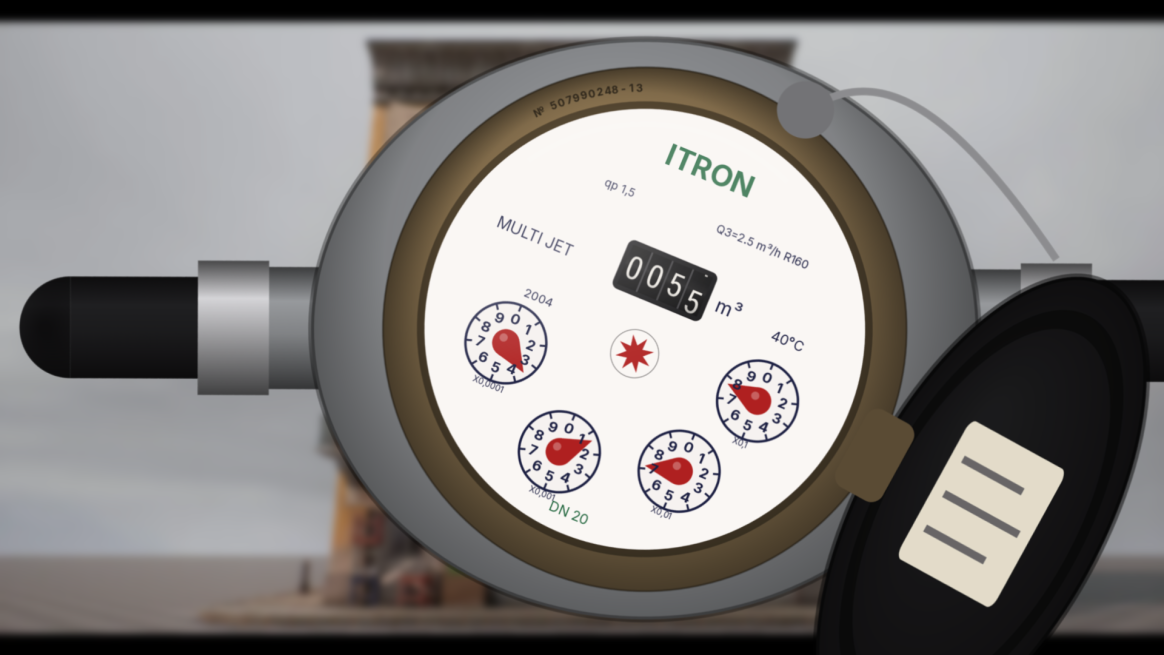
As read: **54.7713** m³
